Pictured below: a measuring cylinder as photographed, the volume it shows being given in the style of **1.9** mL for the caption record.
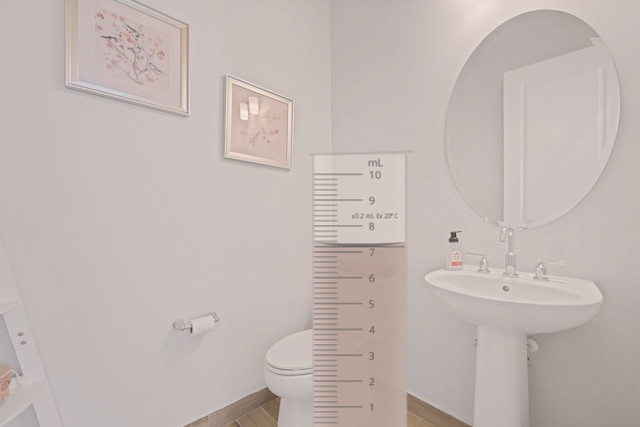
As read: **7.2** mL
